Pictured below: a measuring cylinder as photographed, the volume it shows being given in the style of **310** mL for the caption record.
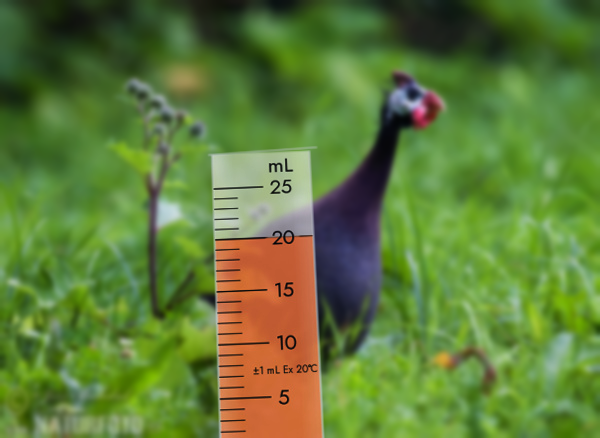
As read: **20** mL
